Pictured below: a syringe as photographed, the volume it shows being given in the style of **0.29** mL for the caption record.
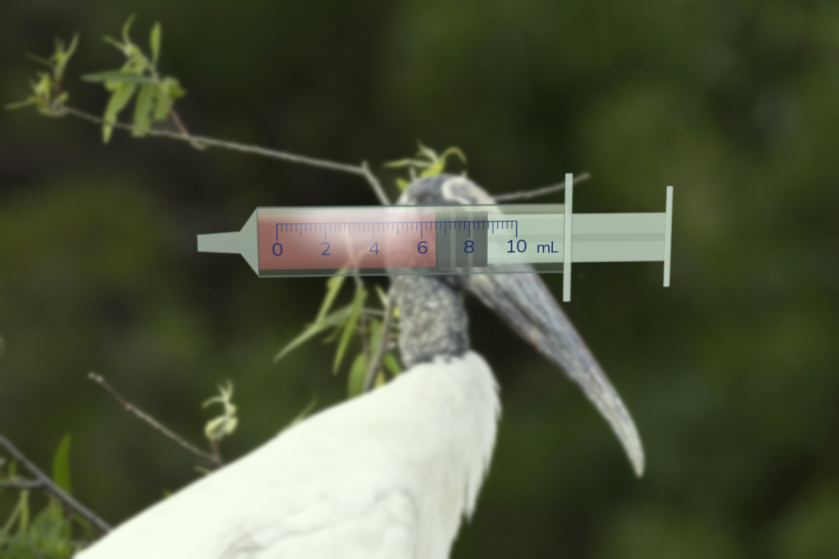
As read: **6.6** mL
